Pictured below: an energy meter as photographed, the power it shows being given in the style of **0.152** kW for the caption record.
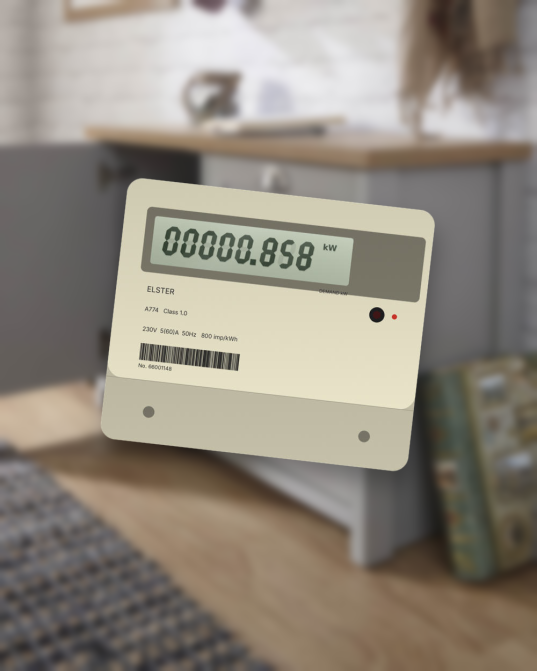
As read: **0.858** kW
